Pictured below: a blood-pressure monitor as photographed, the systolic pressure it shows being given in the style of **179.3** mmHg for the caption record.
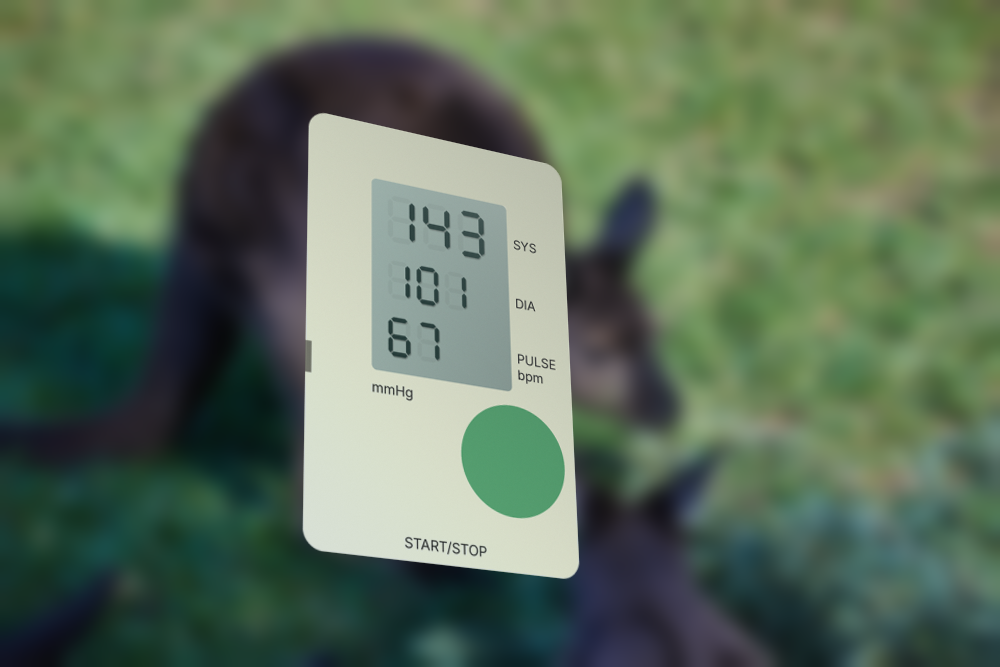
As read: **143** mmHg
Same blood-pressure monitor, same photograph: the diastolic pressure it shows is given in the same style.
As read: **101** mmHg
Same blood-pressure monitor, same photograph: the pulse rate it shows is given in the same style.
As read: **67** bpm
